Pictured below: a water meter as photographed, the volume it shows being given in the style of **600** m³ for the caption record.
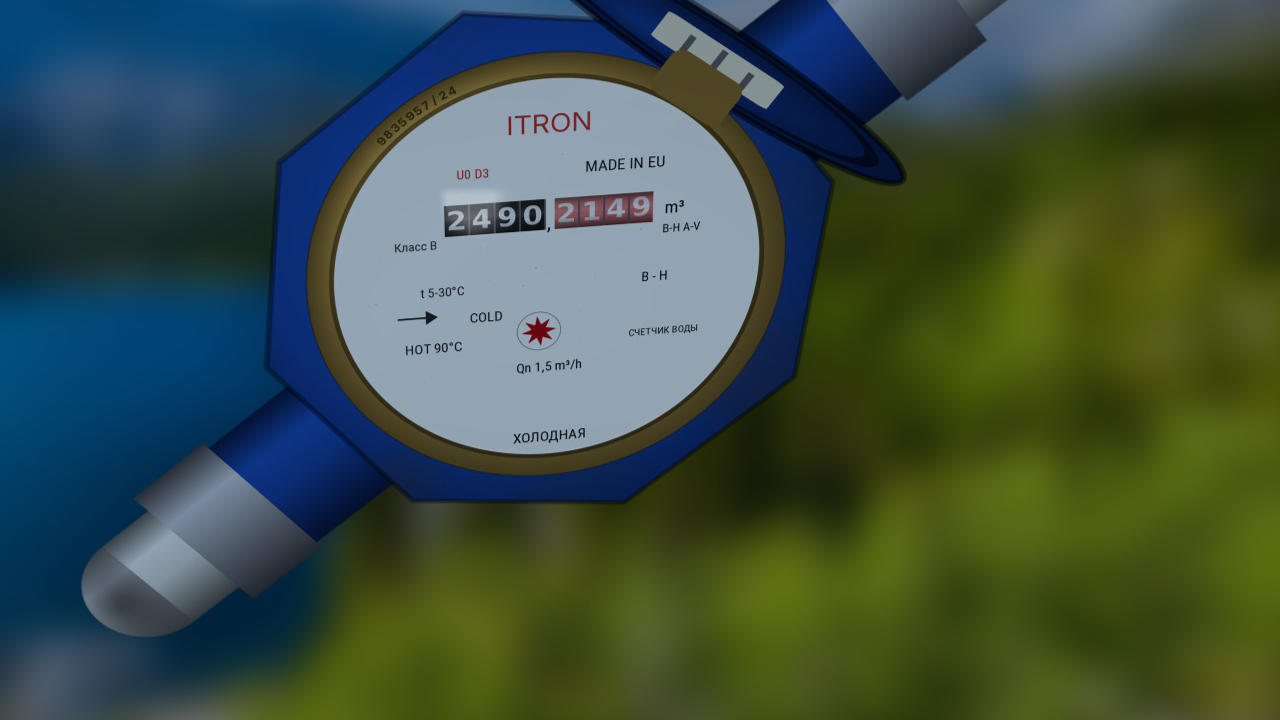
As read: **2490.2149** m³
